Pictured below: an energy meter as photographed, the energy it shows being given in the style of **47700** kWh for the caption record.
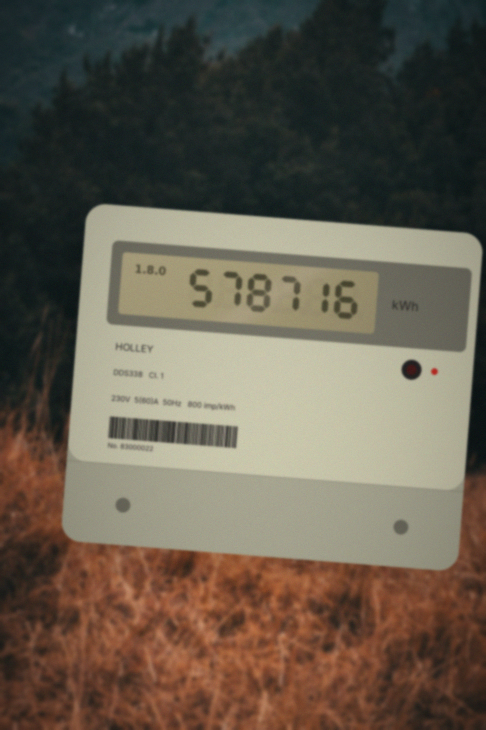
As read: **578716** kWh
